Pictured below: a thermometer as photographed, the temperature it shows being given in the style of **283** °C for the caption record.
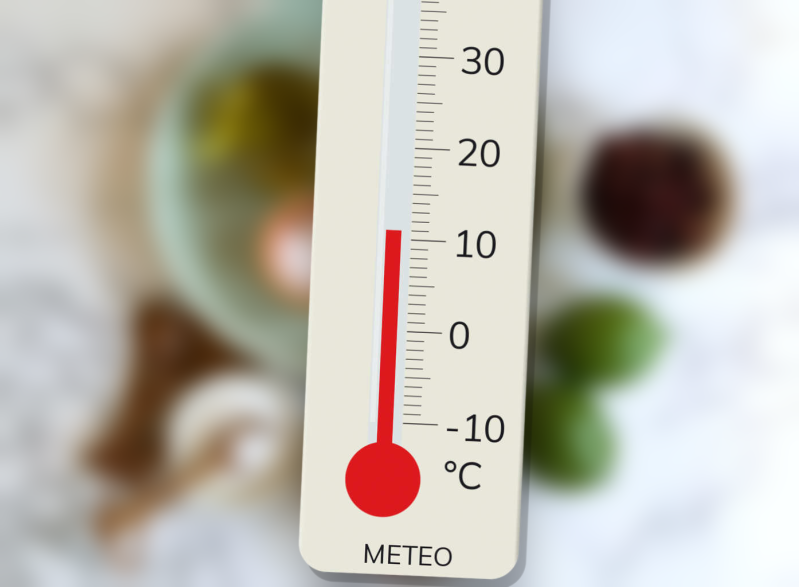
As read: **11** °C
